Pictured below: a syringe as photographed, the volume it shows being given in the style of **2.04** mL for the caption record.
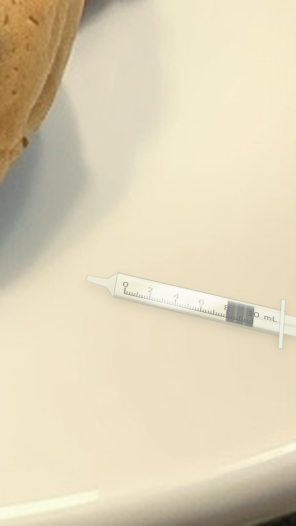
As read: **8** mL
